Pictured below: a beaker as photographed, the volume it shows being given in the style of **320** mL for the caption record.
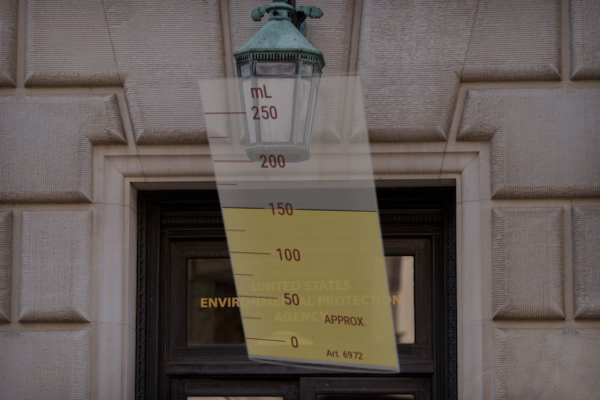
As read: **150** mL
